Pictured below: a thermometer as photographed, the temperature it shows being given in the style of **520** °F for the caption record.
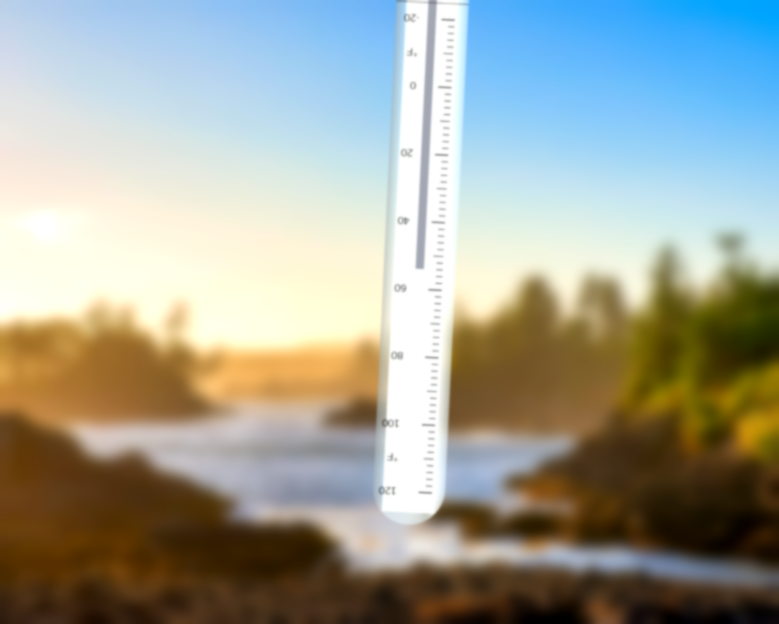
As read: **54** °F
